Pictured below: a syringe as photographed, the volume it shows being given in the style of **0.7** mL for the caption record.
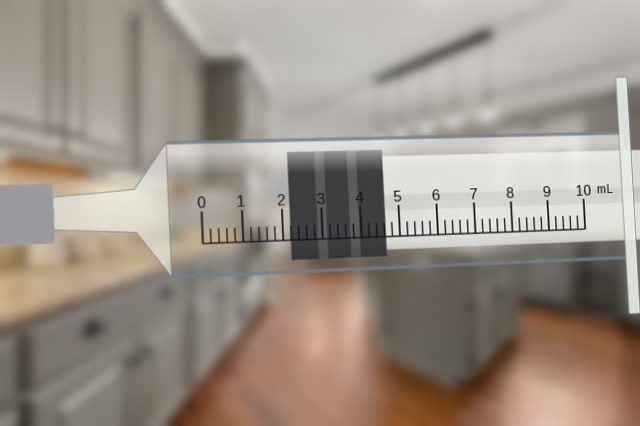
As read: **2.2** mL
